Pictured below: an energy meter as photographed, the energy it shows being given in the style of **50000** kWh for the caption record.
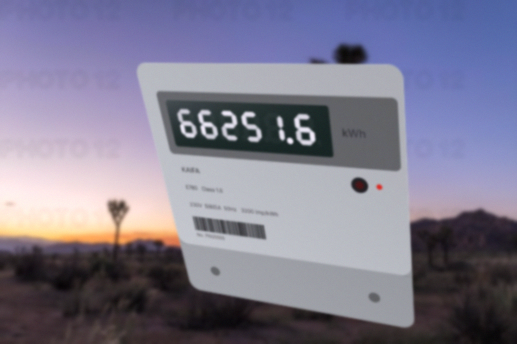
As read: **66251.6** kWh
